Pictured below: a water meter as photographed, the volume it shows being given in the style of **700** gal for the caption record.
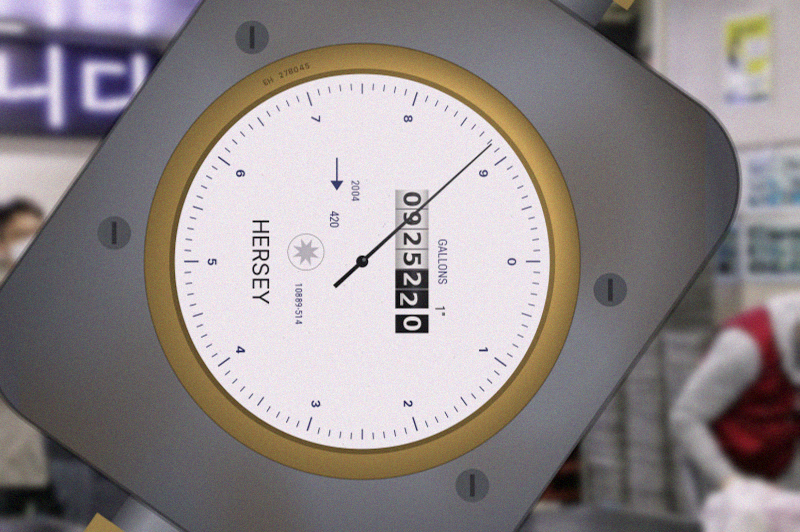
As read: **925218.8** gal
